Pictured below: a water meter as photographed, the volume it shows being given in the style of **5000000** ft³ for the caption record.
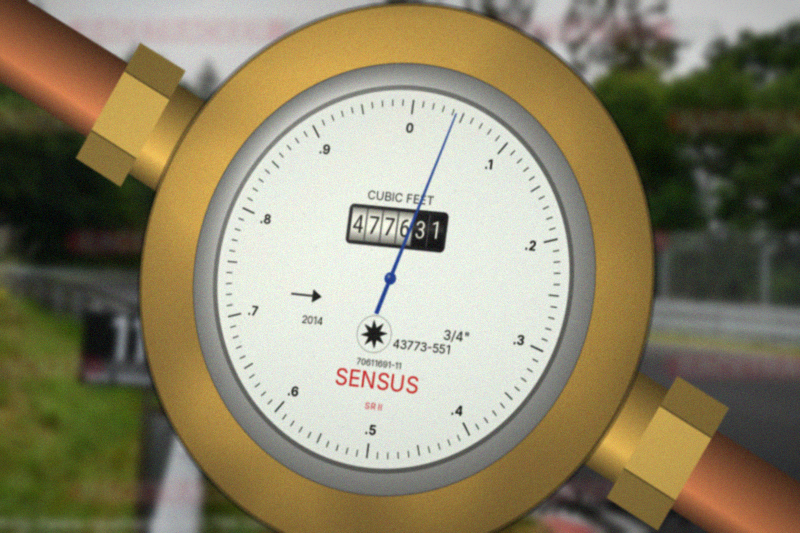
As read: **477631.04** ft³
